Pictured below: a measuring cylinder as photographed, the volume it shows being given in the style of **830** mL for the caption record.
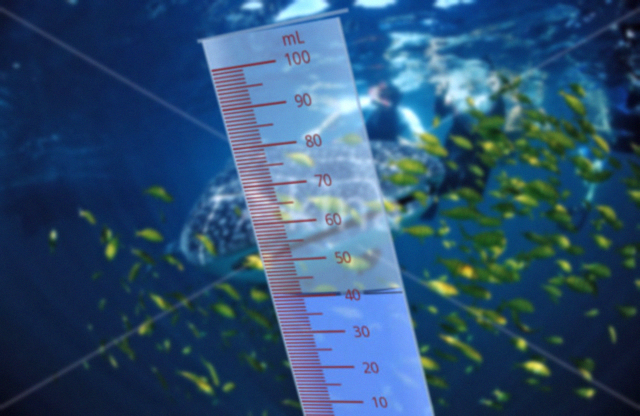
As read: **40** mL
